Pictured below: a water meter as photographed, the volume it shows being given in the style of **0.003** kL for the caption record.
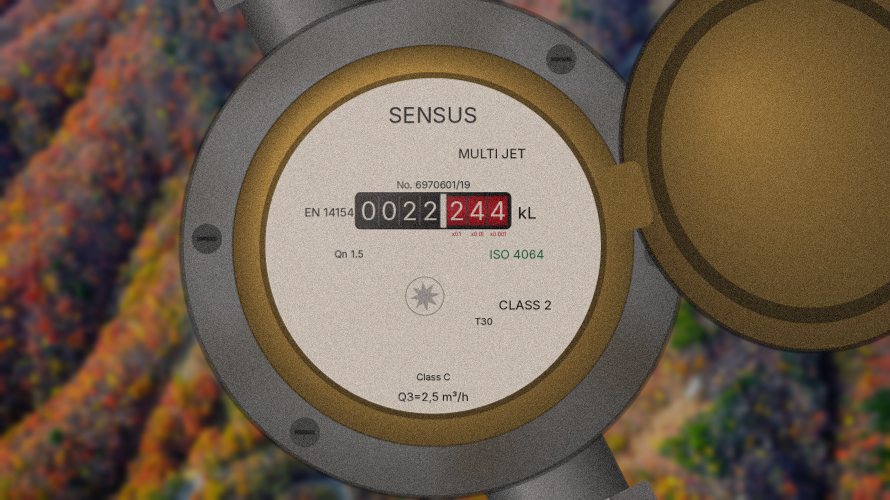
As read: **22.244** kL
